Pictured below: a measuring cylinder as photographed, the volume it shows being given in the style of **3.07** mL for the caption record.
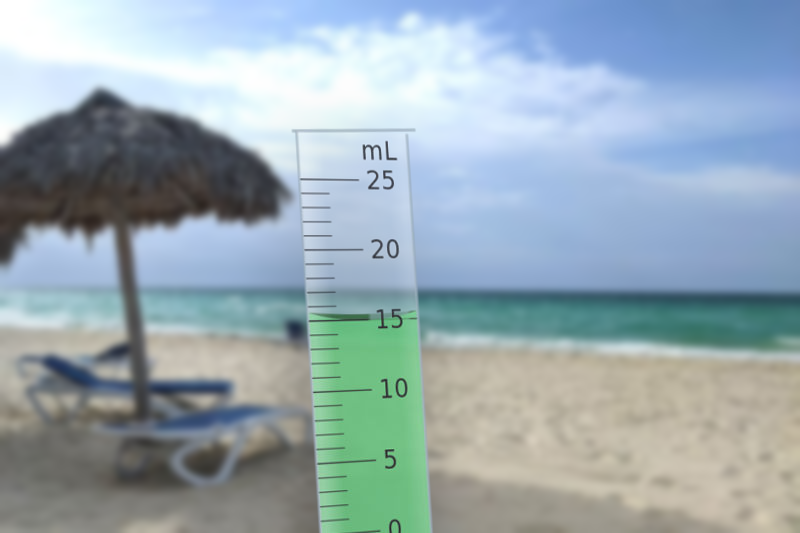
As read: **15** mL
